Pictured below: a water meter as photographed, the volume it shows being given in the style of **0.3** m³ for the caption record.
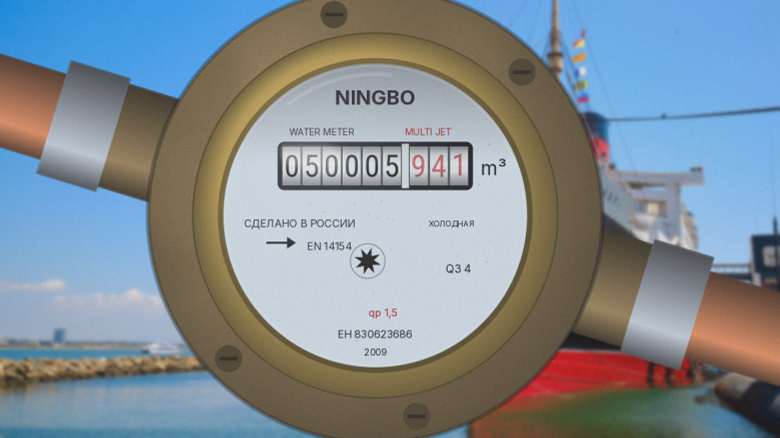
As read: **50005.941** m³
